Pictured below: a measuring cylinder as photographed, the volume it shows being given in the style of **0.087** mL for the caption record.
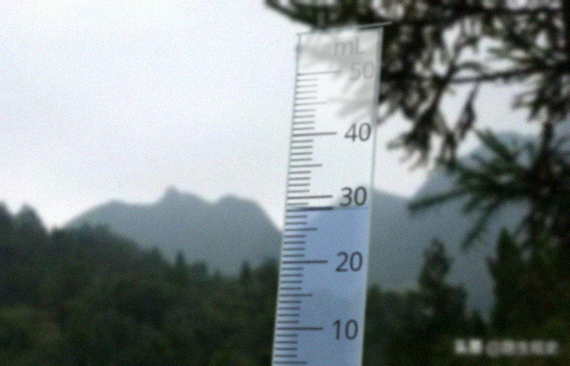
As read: **28** mL
